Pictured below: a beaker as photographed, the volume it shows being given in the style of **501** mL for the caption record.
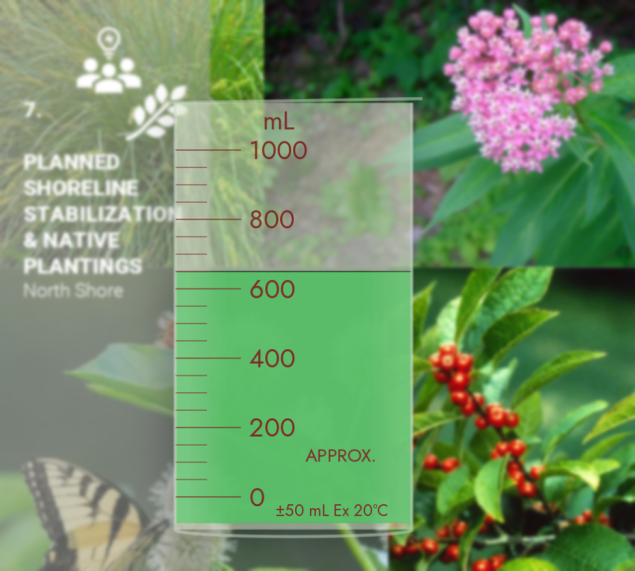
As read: **650** mL
